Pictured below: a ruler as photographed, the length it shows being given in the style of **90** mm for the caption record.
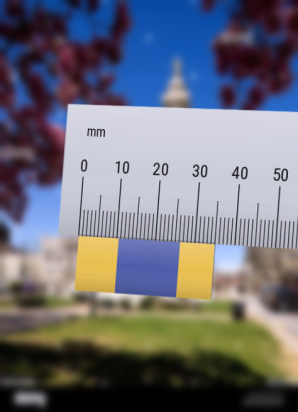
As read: **35** mm
